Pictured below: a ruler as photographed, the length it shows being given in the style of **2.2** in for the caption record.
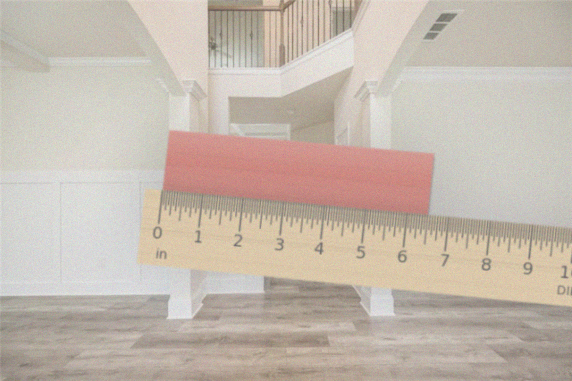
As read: **6.5** in
